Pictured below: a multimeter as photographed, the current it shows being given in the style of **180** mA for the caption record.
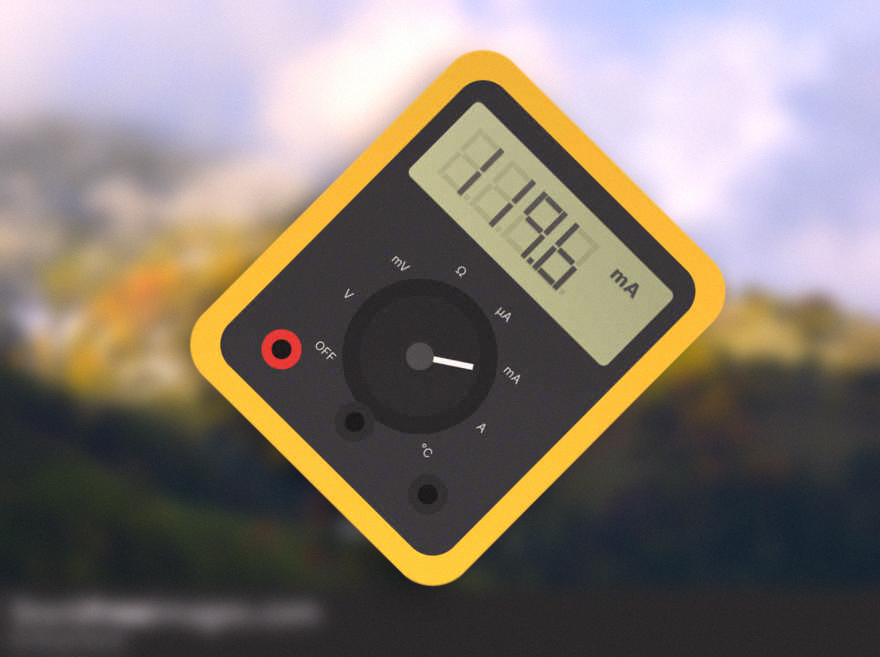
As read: **119.6** mA
